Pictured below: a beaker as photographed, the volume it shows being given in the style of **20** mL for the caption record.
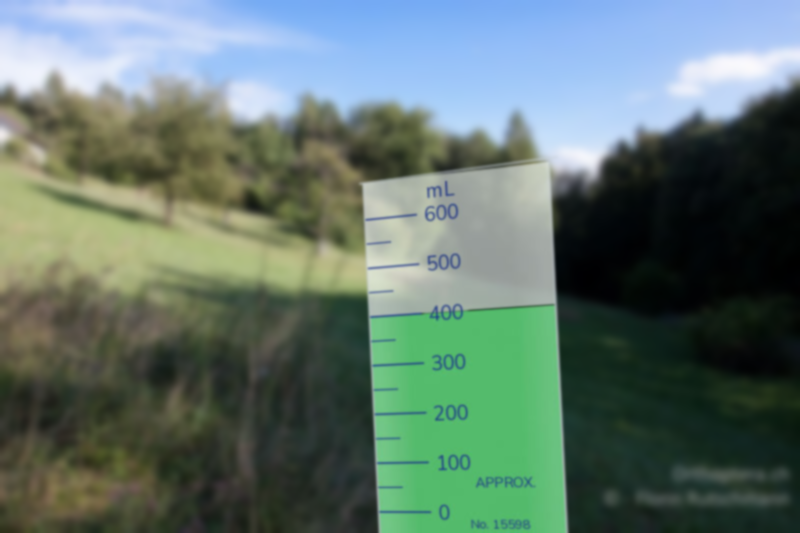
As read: **400** mL
